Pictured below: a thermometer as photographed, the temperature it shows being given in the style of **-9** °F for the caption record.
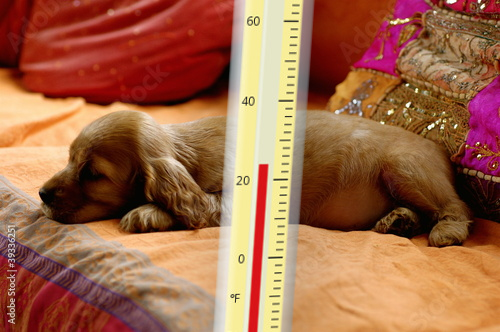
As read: **24** °F
